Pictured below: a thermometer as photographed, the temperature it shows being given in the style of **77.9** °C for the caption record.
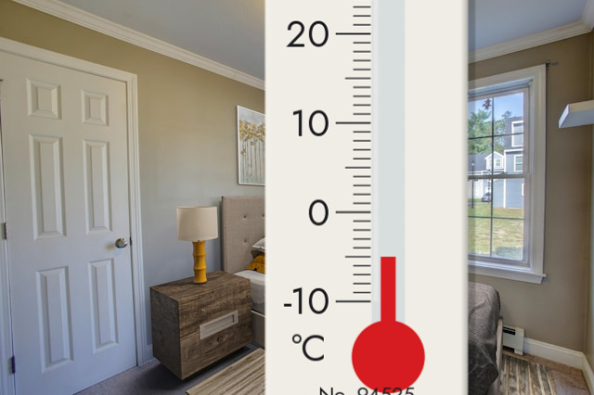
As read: **-5** °C
